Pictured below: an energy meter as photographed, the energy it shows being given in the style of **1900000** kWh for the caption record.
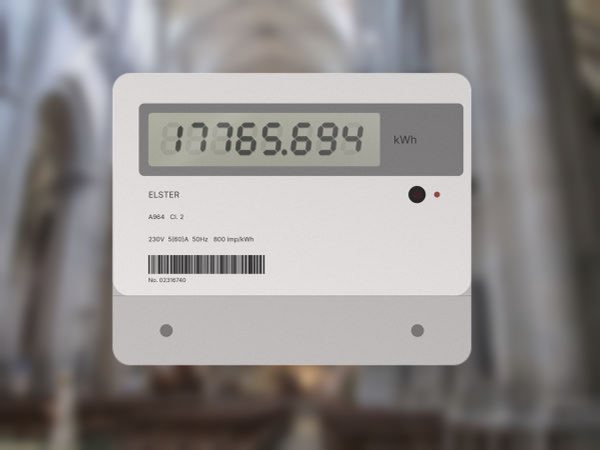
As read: **17765.694** kWh
